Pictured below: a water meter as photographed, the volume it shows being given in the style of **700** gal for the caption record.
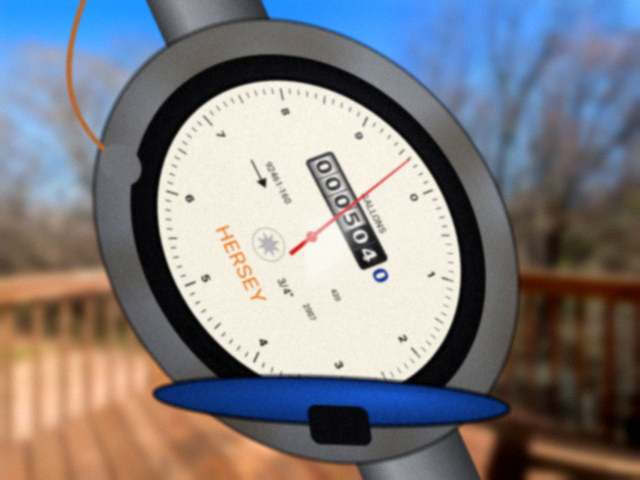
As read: **5039.6** gal
